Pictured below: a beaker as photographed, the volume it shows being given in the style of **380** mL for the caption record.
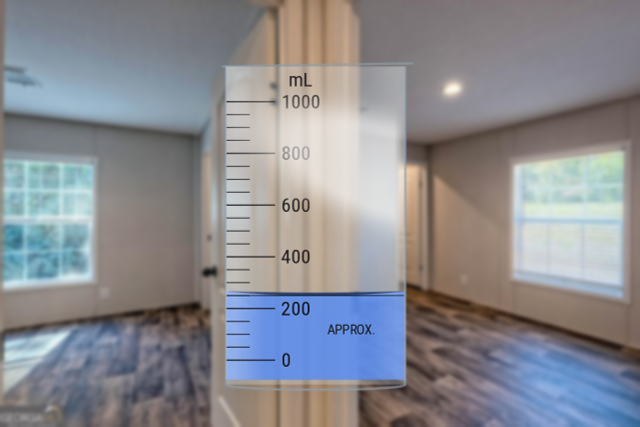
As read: **250** mL
